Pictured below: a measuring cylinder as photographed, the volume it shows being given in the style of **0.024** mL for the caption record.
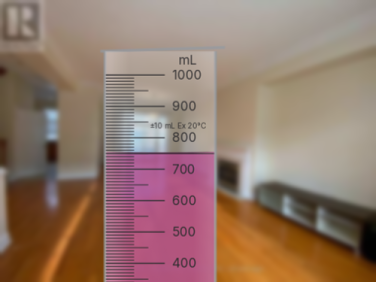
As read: **750** mL
